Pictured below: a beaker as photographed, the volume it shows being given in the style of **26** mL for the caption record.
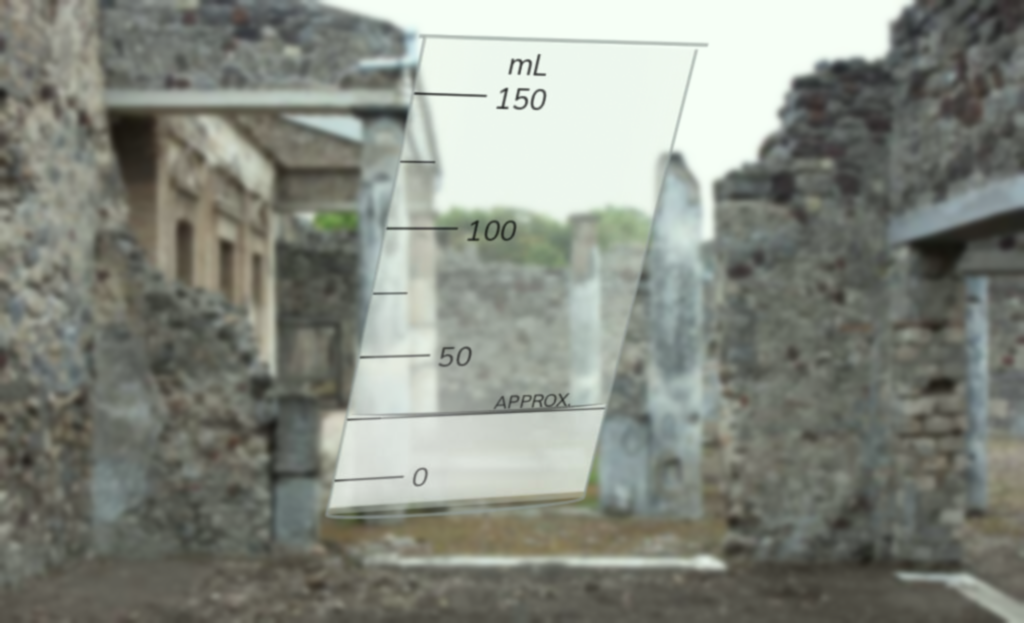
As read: **25** mL
